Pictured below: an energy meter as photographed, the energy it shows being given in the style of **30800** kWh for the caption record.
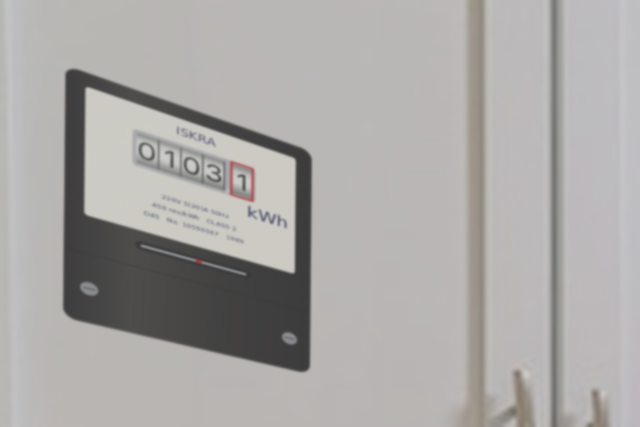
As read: **103.1** kWh
